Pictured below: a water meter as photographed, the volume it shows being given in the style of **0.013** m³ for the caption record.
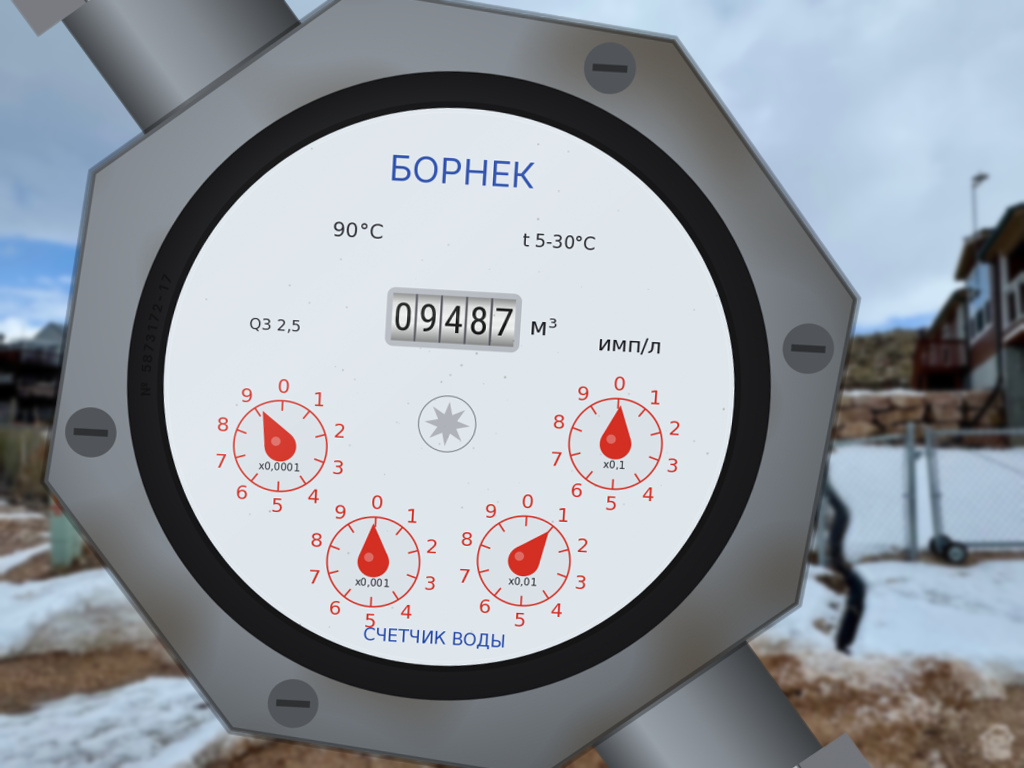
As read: **9487.0099** m³
